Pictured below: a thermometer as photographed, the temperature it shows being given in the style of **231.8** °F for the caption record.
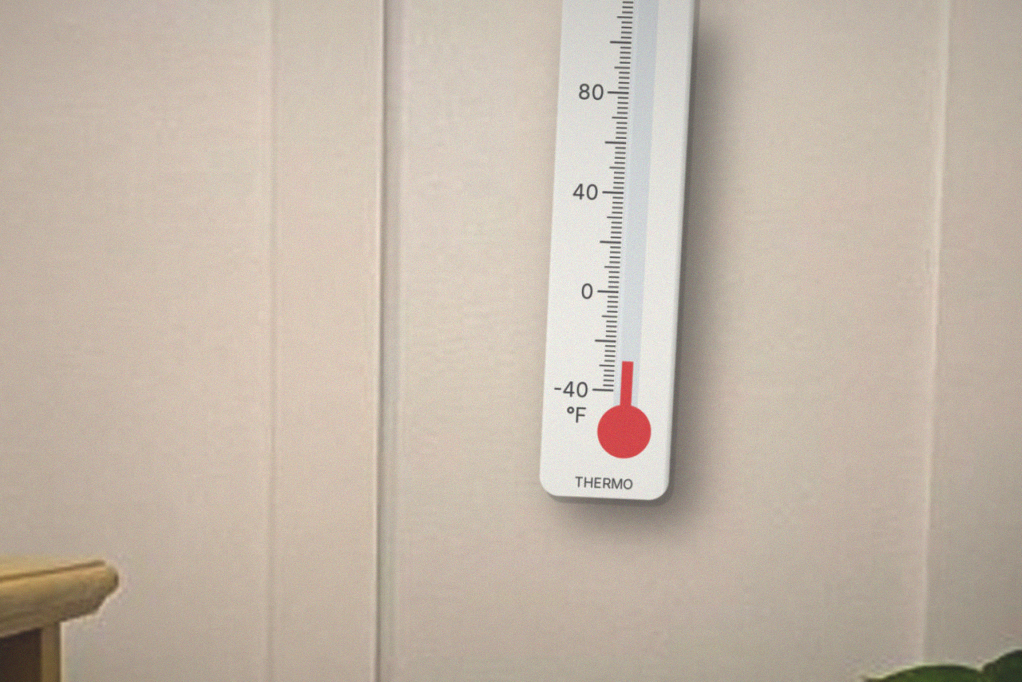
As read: **-28** °F
